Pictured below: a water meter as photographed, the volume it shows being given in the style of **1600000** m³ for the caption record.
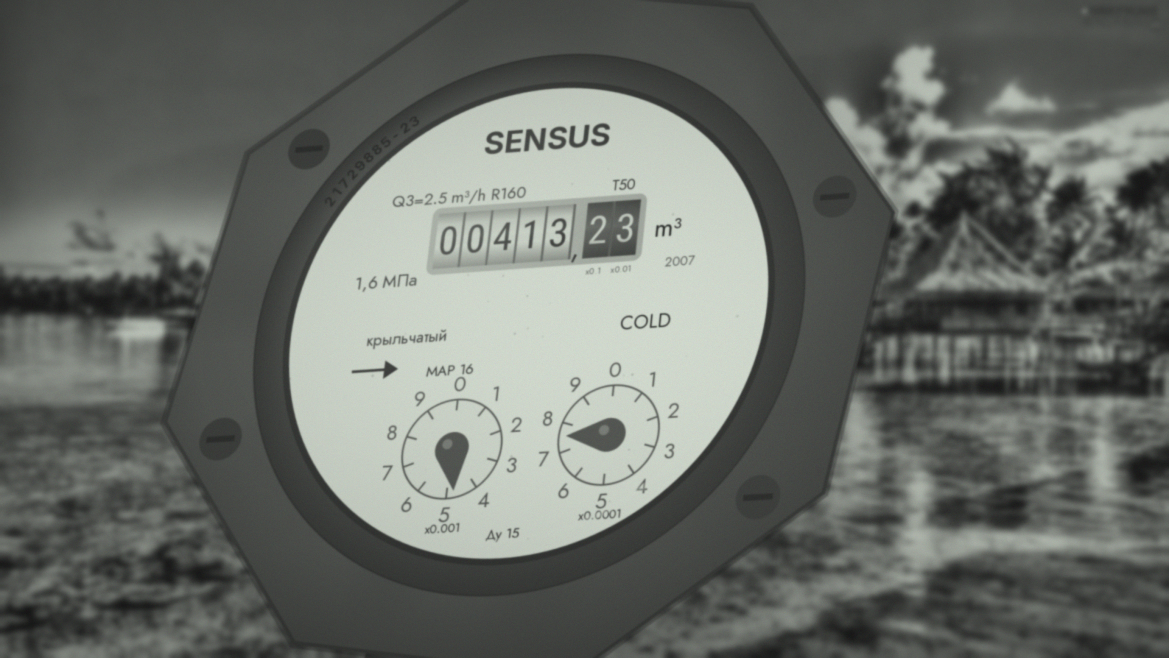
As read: **413.2347** m³
